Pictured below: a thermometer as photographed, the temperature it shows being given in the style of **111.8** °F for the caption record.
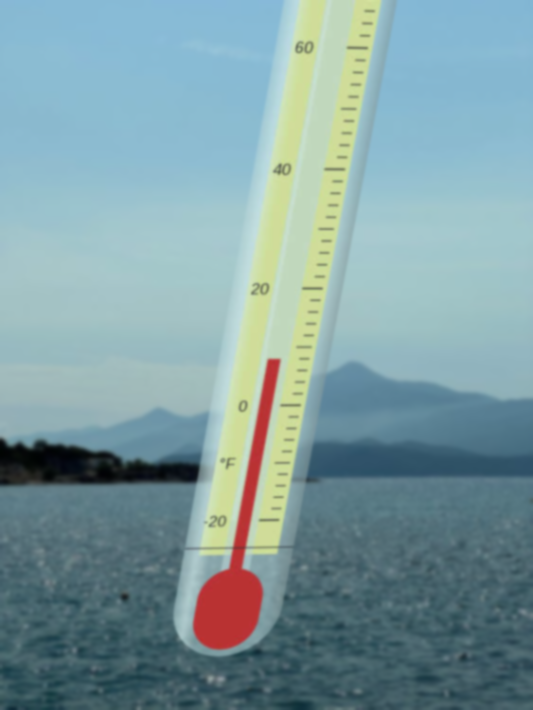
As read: **8** °F
